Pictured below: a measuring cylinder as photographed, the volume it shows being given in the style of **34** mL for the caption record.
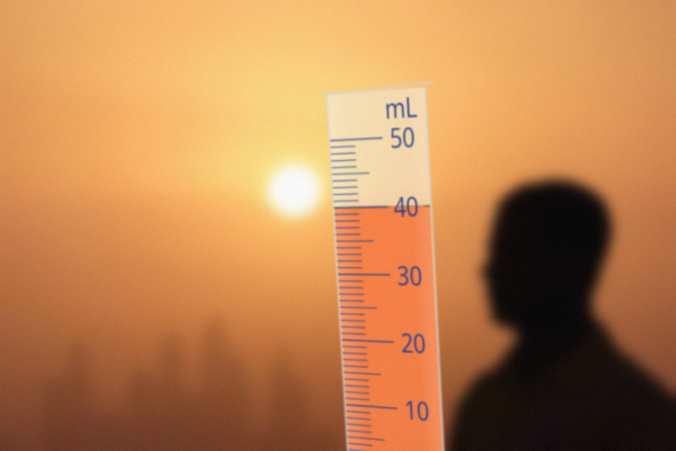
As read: **40** mL
